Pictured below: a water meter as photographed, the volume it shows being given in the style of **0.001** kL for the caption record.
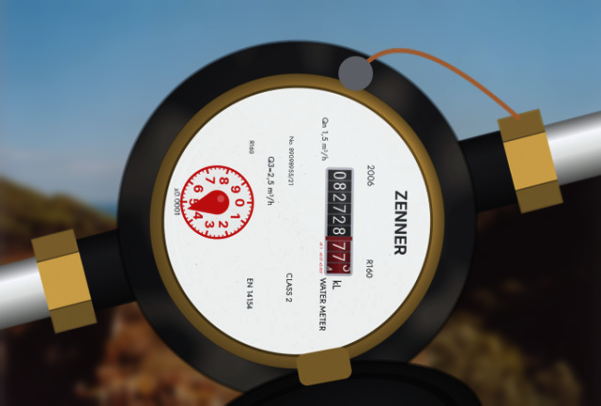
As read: **82728.7734** kL
